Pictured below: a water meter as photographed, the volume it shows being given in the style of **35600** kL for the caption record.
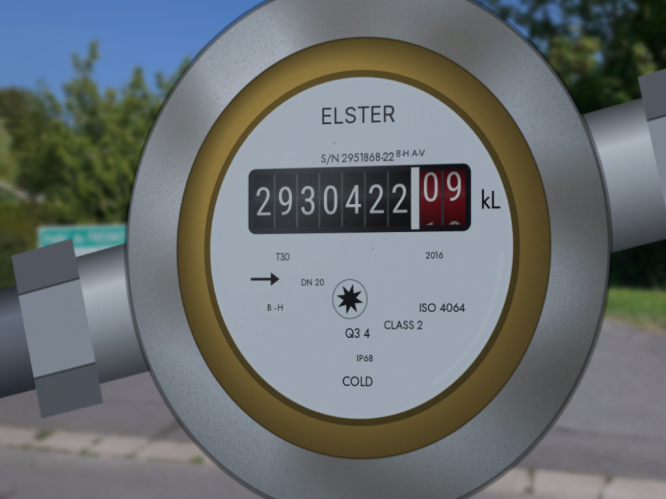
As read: **2930422.09** kL
